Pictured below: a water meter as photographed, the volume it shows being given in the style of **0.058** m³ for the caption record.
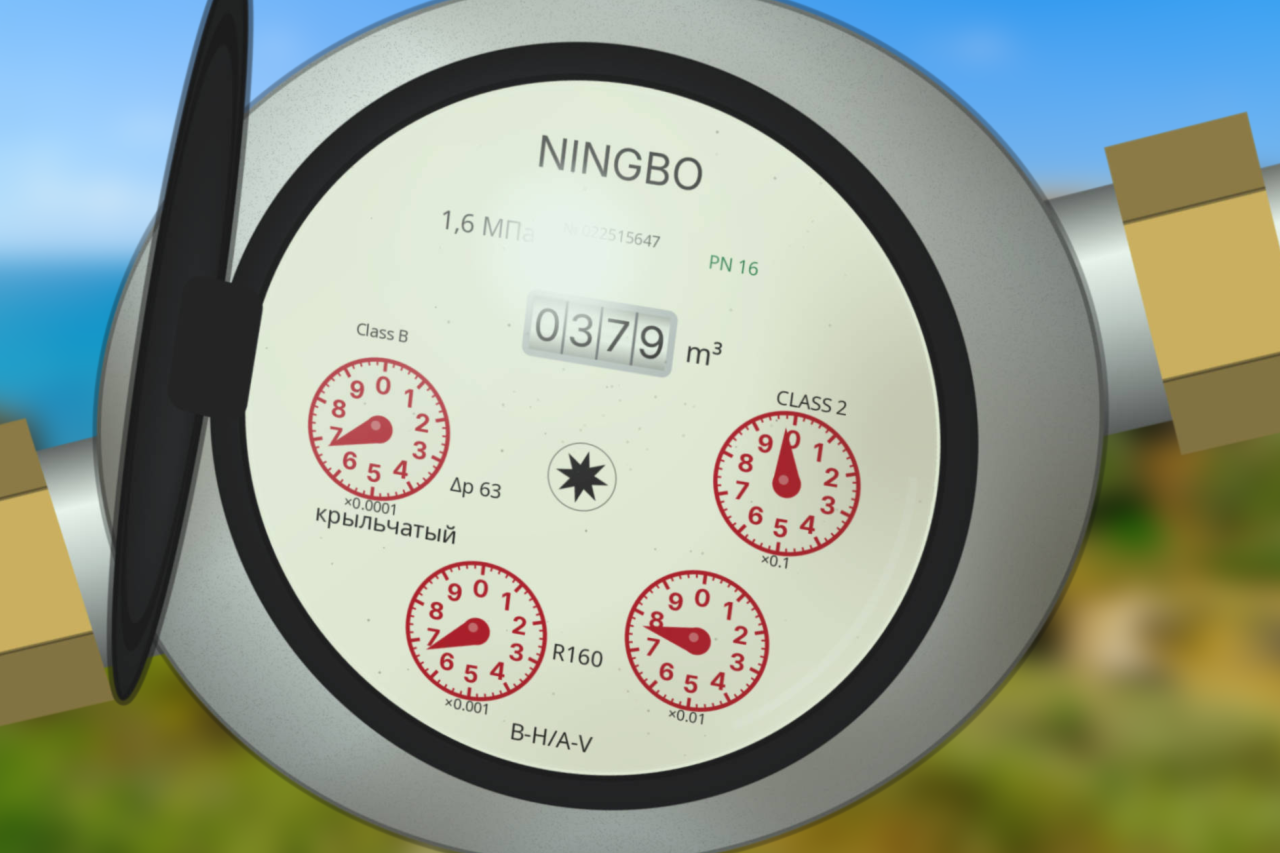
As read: **378.9766** m³
